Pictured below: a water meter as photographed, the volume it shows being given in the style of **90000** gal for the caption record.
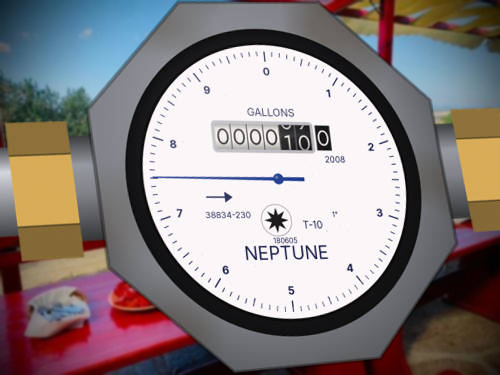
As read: **97.5** gal
